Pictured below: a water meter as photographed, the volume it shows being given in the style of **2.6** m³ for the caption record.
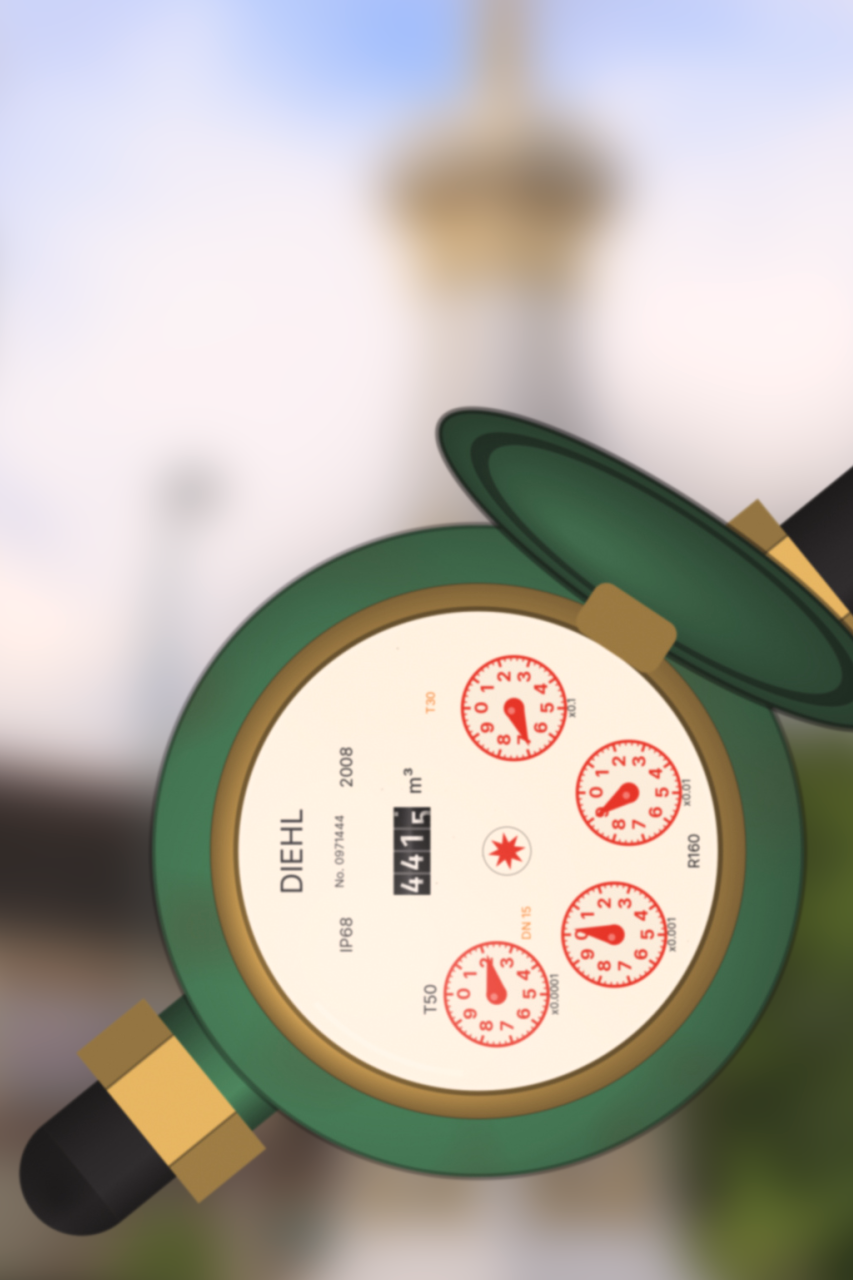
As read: **4414.6902** m³
